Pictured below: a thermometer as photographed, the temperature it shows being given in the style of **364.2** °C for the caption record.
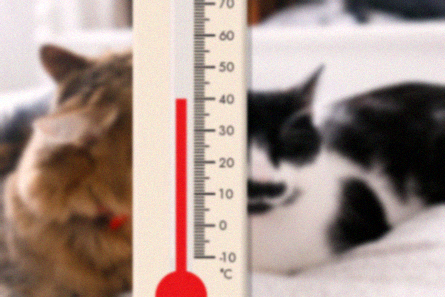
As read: **40** °C
